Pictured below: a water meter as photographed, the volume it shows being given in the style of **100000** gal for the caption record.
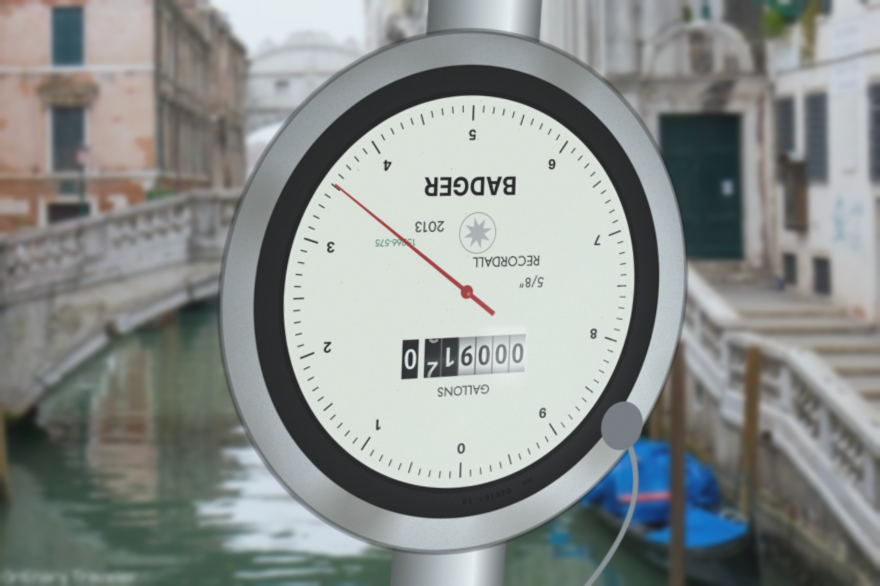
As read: **9123.5** gal
